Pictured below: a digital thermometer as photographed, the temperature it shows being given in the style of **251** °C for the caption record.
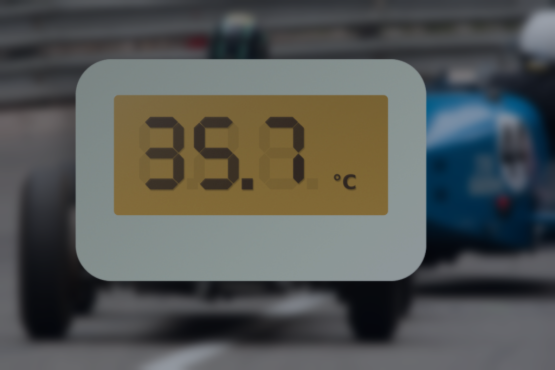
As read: **35.7** °C
